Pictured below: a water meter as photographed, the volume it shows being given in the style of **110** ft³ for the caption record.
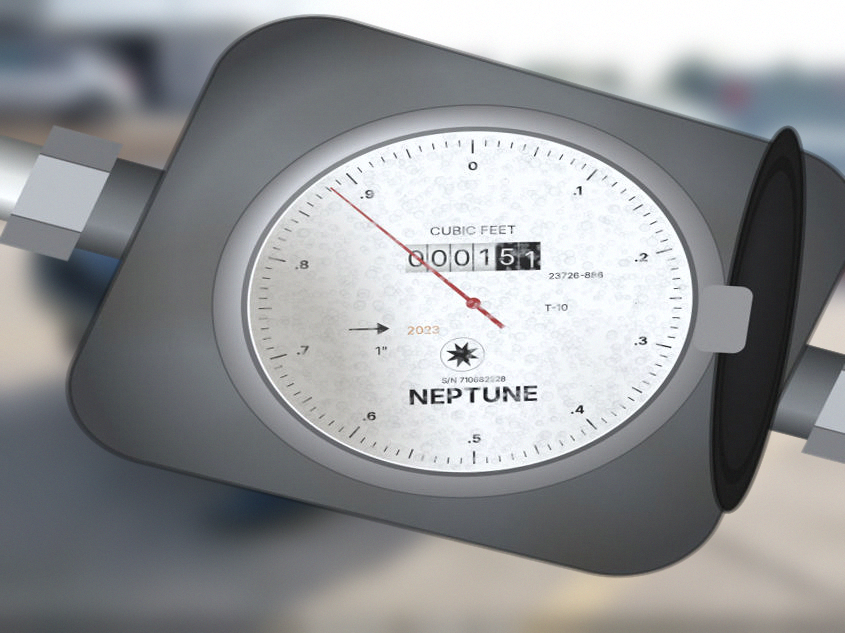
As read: **150.88** ft³
